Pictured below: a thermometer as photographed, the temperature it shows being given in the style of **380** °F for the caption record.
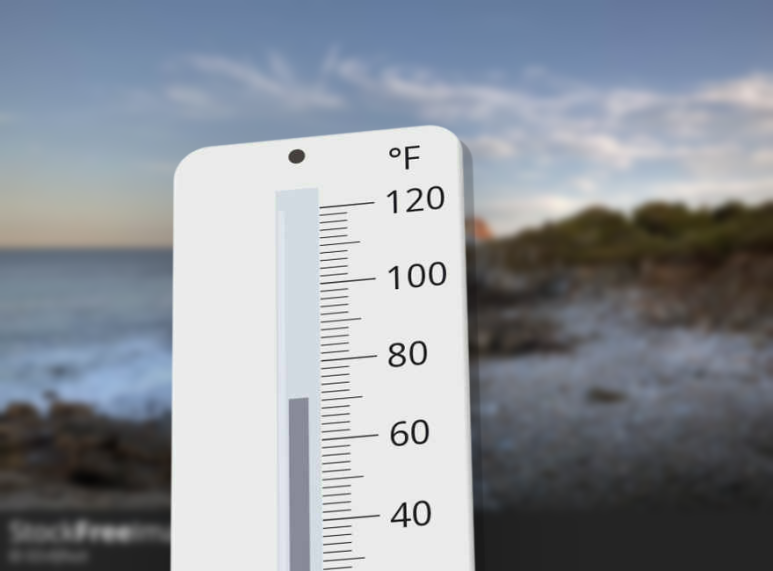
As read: **71** °F
